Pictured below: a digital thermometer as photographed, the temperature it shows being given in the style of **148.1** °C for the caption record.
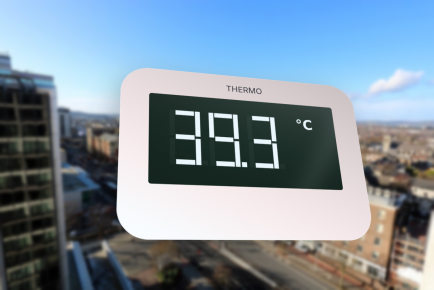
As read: **39.3** °C
